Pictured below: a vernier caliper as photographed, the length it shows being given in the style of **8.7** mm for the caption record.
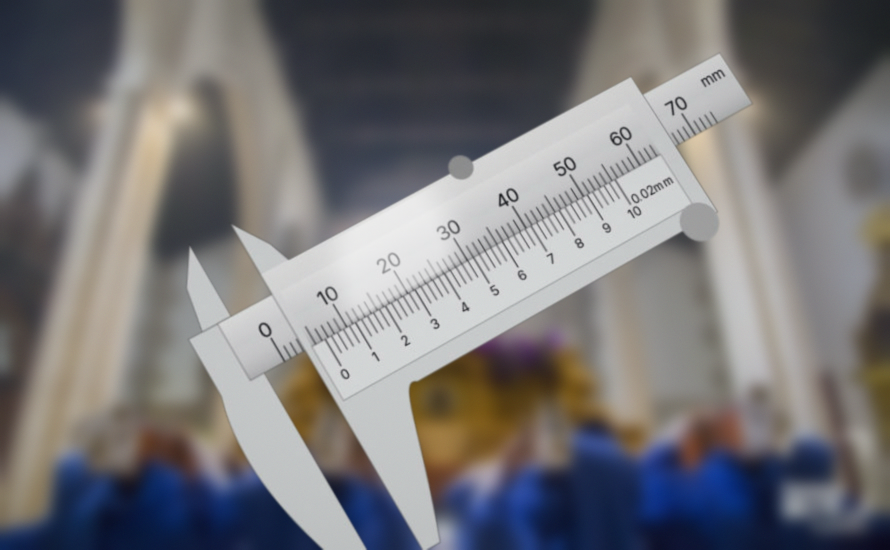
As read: **6.5** mm
